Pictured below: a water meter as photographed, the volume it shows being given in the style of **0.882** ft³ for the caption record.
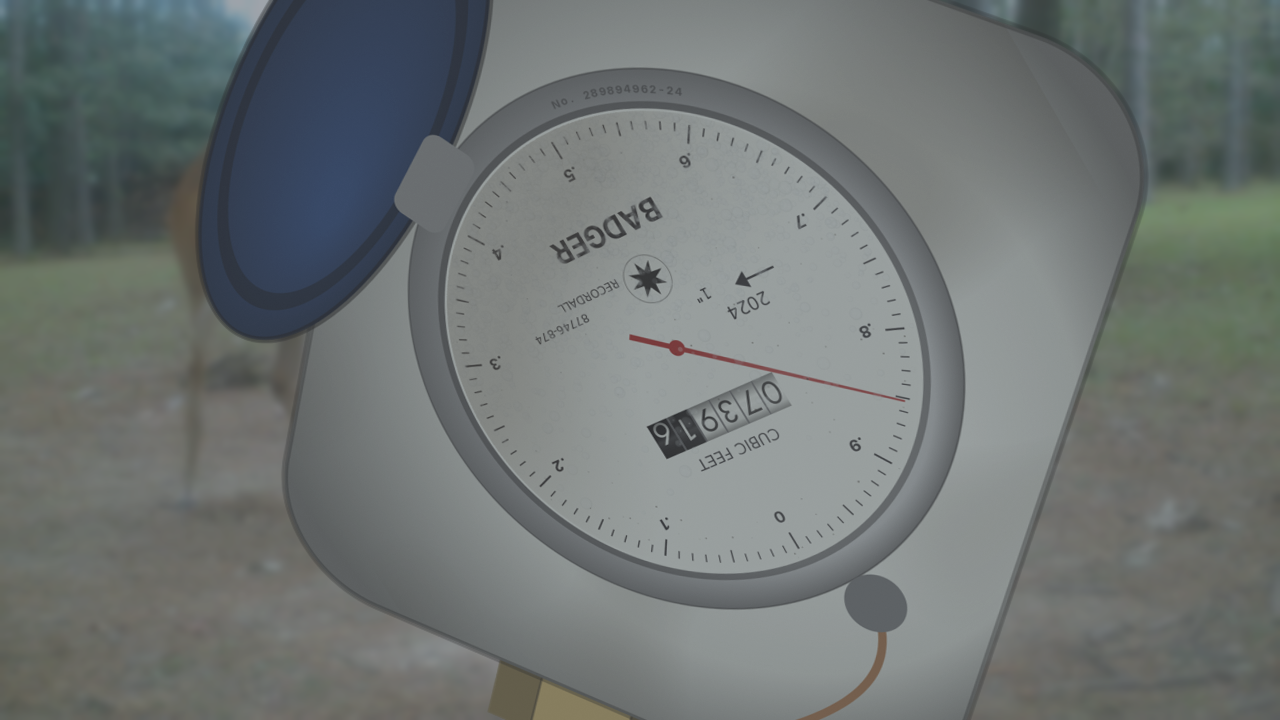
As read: **73915.85** ft³
